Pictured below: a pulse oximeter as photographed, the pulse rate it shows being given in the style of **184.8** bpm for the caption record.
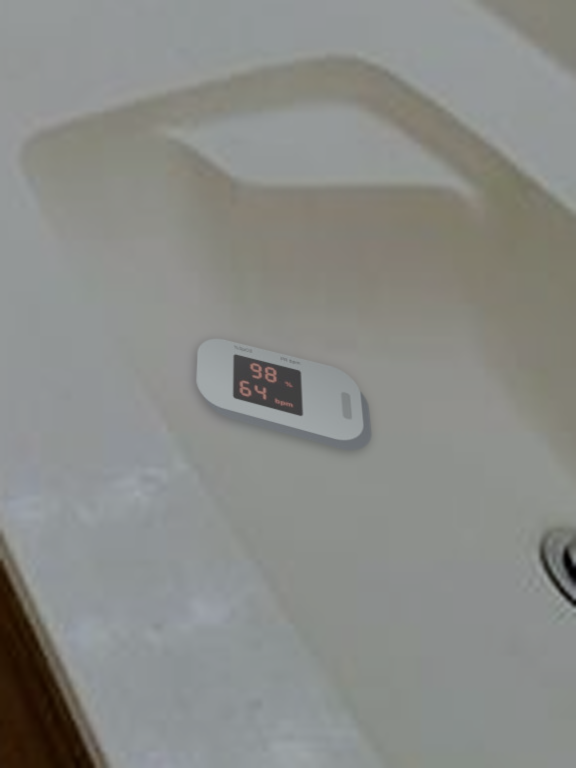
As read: **64** bpm
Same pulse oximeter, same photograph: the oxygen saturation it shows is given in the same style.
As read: **98** %
